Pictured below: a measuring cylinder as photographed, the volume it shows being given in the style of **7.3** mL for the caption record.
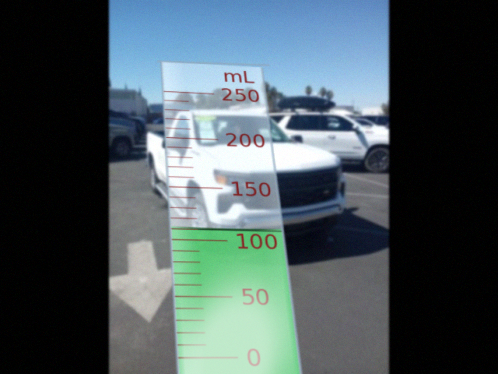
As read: **110** mL
